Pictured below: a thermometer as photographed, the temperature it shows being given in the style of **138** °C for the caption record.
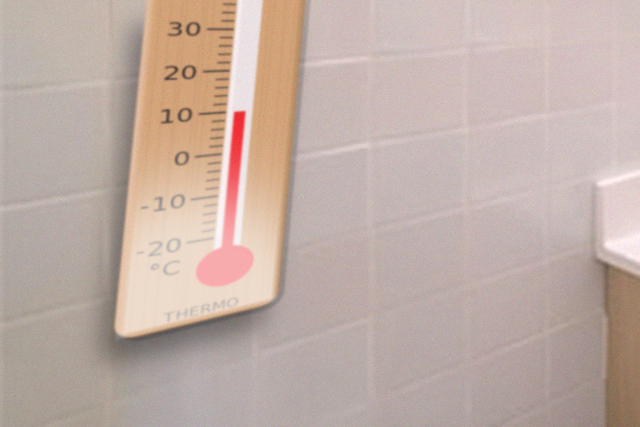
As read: **10** °C
